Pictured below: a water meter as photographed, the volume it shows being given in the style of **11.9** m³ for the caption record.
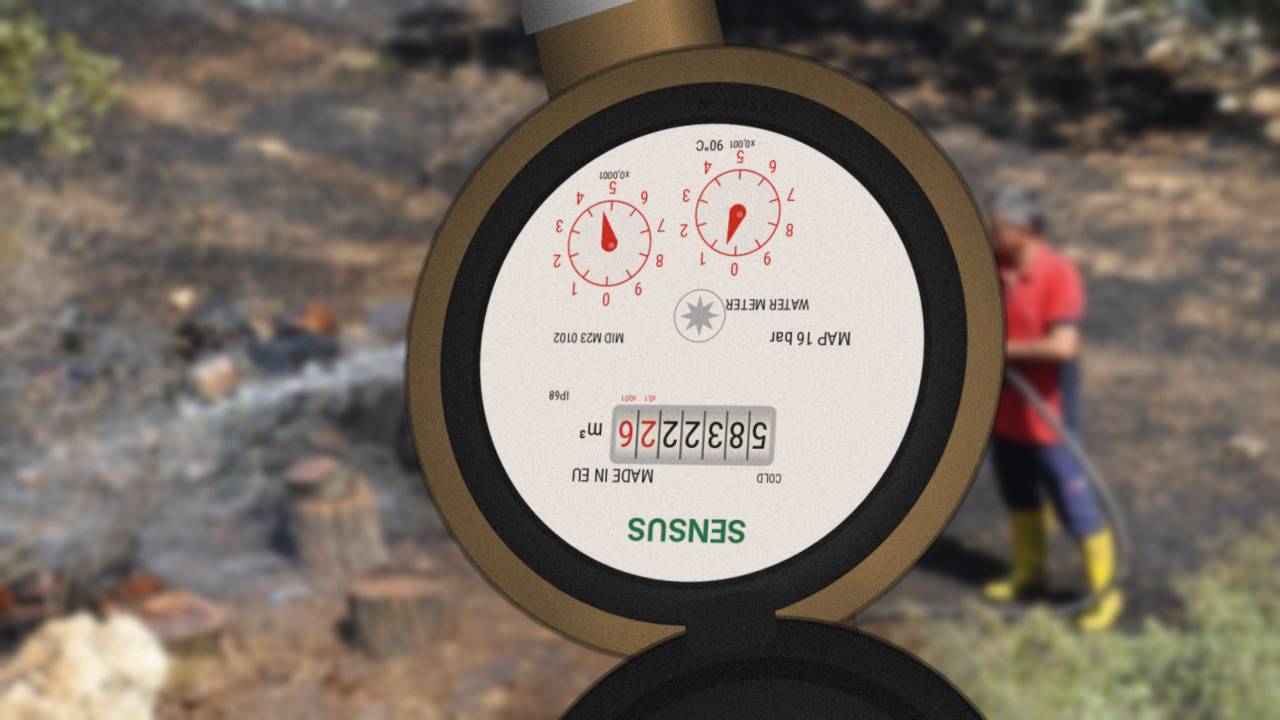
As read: **58322.2604** m³
